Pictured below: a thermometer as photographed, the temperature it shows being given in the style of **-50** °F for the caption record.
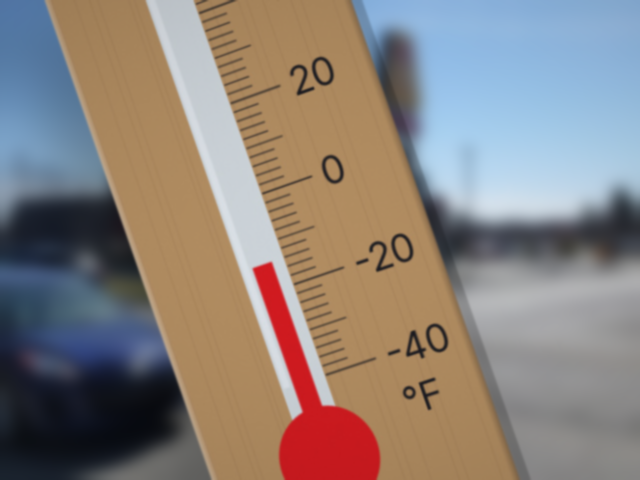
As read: **-14** °F
